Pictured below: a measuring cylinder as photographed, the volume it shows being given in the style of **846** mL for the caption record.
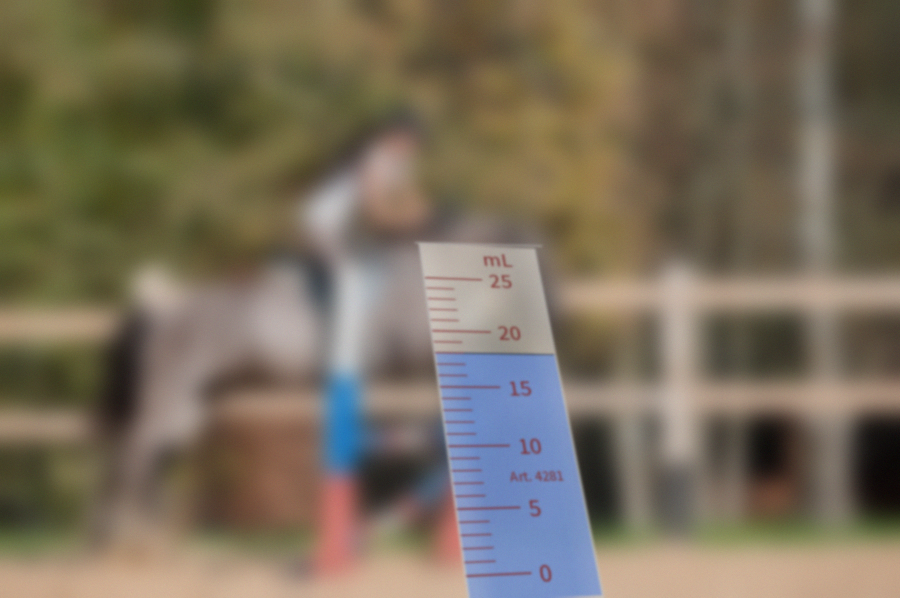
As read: **18** mL
